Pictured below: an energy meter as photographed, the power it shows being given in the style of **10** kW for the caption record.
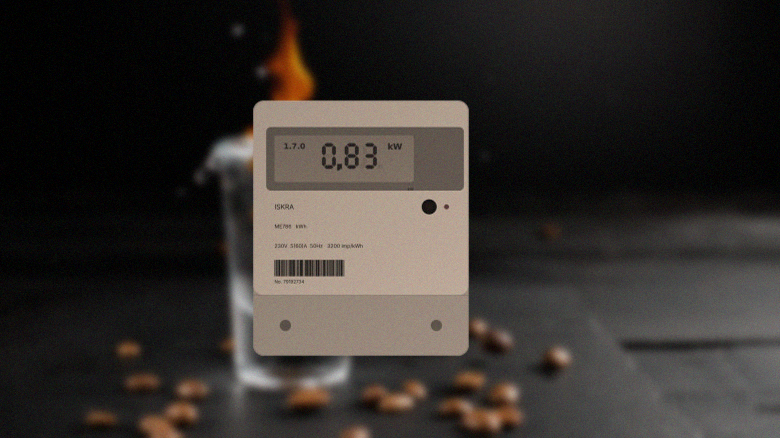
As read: **0.83** kW
